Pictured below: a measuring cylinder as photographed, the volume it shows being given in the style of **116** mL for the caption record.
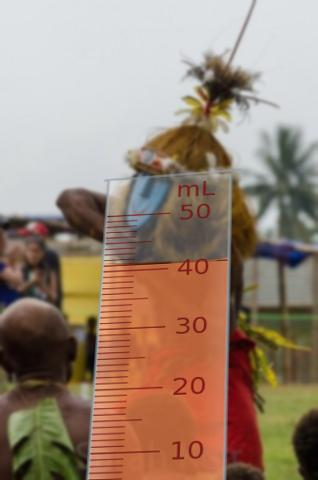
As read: **41** mL
